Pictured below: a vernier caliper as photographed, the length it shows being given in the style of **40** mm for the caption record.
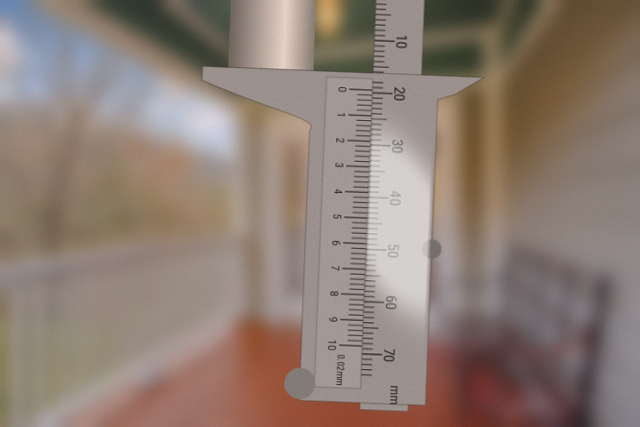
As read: **19.5** mm
